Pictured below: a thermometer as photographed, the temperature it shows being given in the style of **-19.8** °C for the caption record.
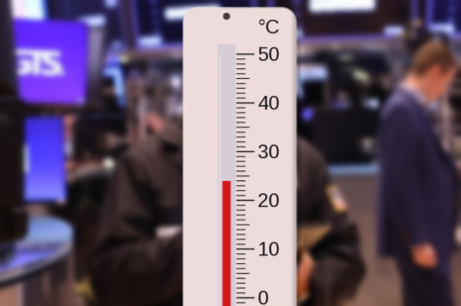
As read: **24** °C
